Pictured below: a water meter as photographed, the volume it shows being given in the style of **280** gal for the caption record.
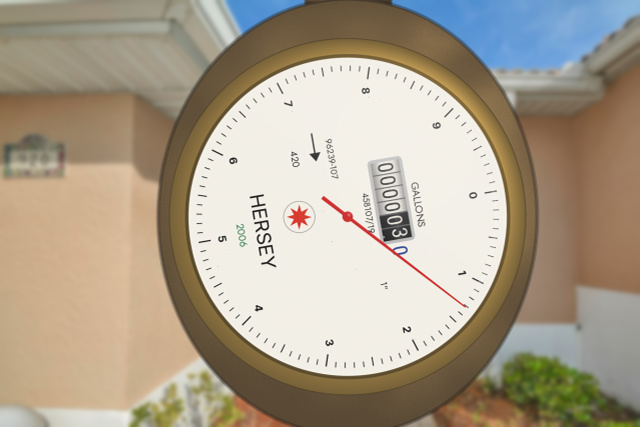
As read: **31.3** gal
